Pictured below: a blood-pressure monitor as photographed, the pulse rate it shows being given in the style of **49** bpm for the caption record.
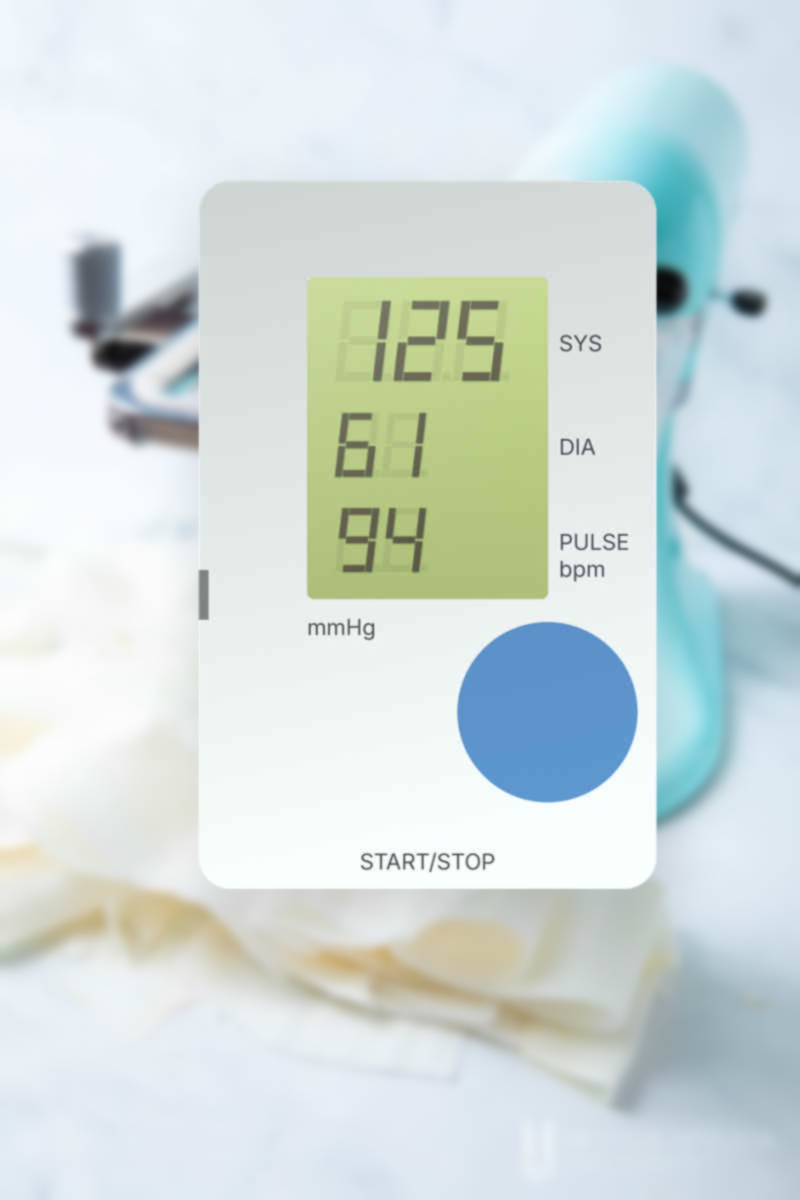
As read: **94** bpm
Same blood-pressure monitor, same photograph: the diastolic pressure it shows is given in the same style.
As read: **61** mmHg
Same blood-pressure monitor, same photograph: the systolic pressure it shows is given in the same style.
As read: **125** mmHg
